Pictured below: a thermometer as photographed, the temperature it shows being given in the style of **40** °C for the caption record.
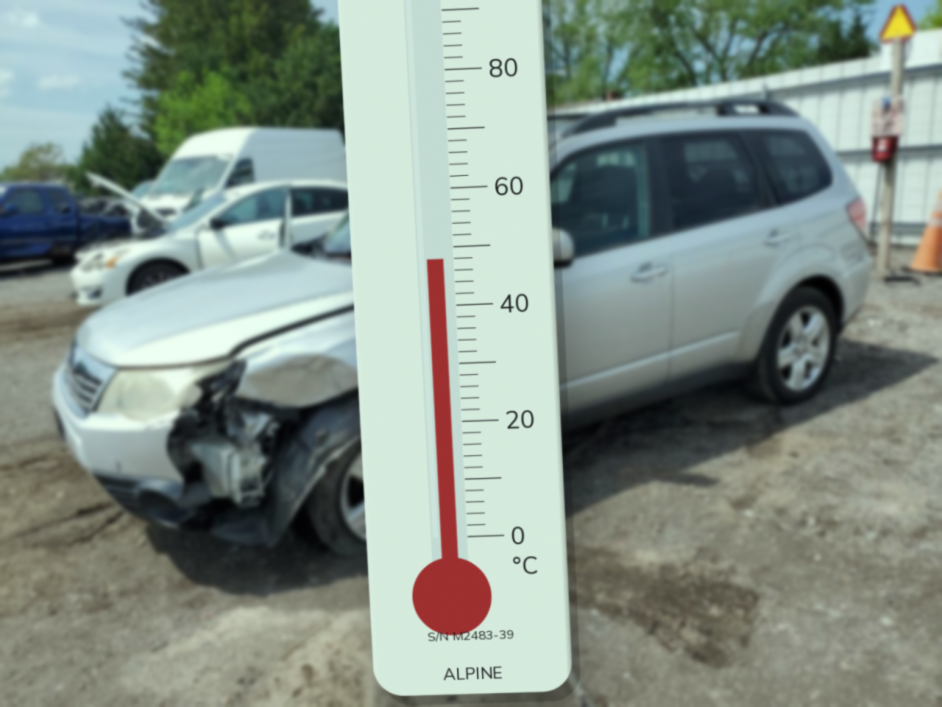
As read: **48** °C
